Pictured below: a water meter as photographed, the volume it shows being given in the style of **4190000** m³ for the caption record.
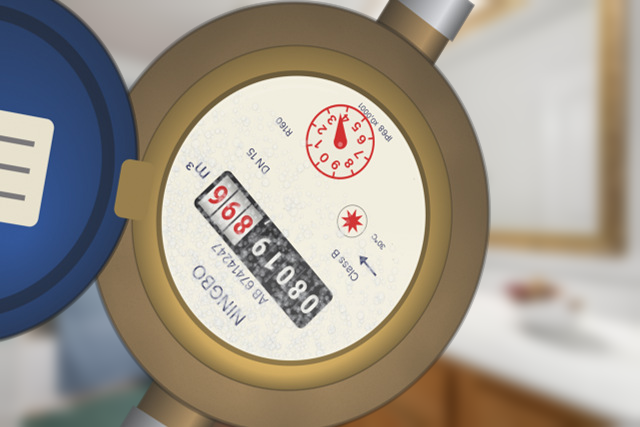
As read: **8019.8963** m³
